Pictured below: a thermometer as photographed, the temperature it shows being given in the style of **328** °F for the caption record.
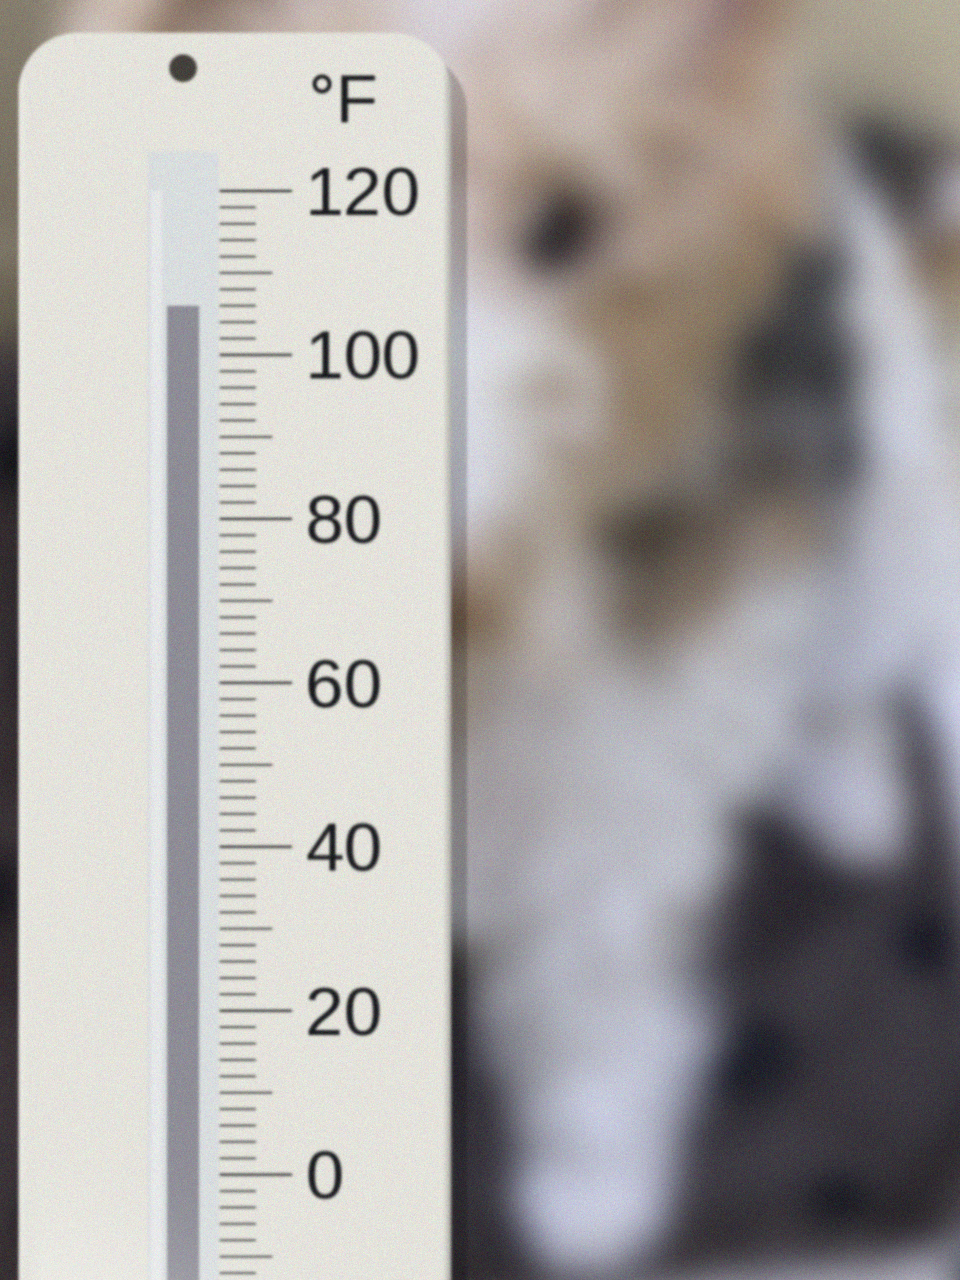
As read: **106** °F
